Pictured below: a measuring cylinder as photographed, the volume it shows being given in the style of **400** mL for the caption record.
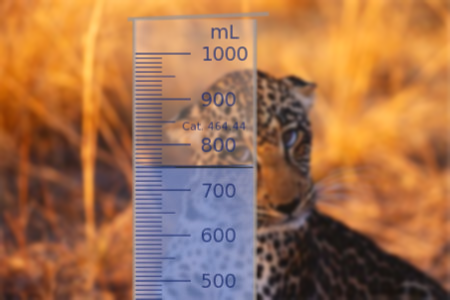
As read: **750** mL
